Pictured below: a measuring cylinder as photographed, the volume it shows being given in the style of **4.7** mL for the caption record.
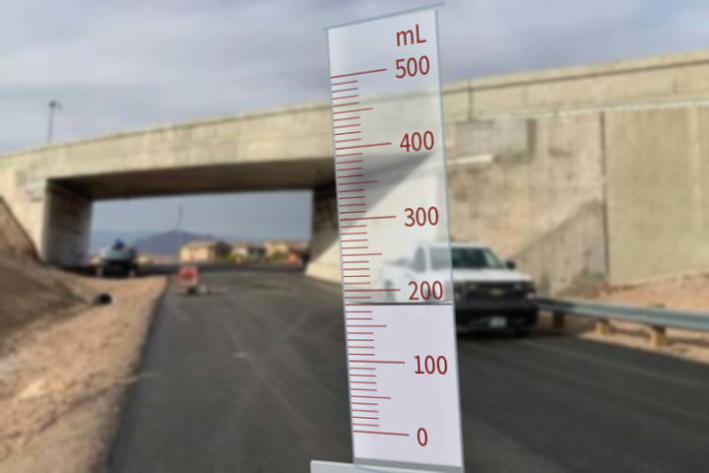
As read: **180** mL
